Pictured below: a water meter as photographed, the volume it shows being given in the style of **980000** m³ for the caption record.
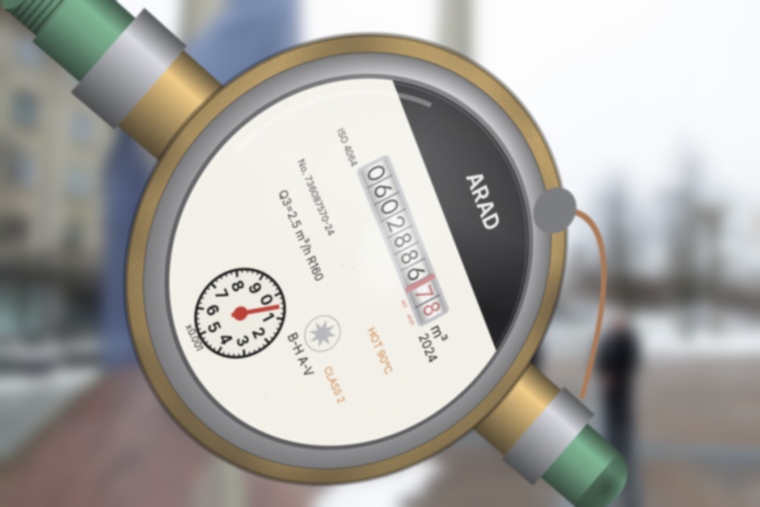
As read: **602886.780** m³
